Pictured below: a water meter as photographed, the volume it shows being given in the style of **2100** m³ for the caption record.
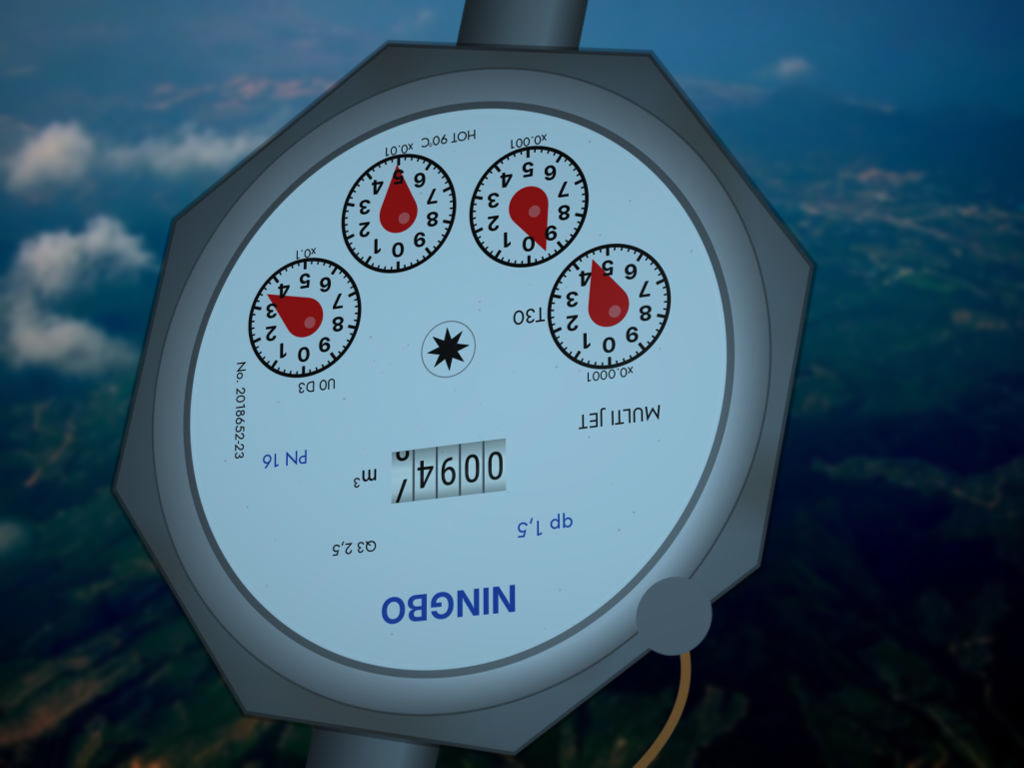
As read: **947.3494** m³
